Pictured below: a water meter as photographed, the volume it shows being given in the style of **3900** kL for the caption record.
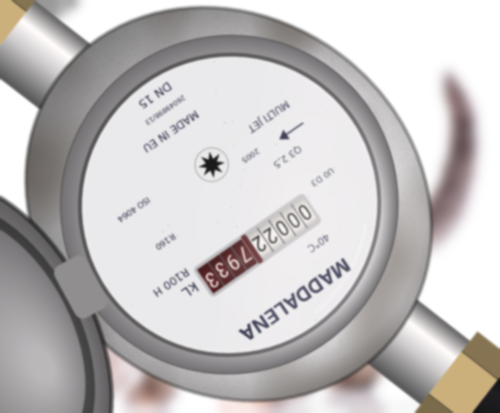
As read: **22.7933** kL
